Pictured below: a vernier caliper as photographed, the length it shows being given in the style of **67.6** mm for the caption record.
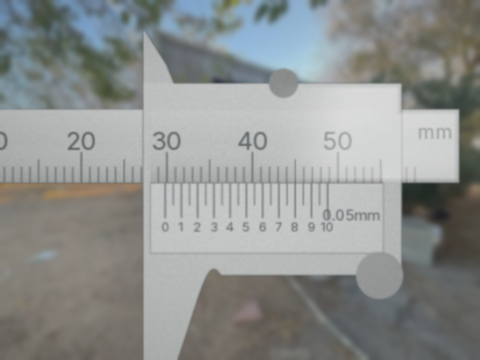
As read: **29.8** mm
